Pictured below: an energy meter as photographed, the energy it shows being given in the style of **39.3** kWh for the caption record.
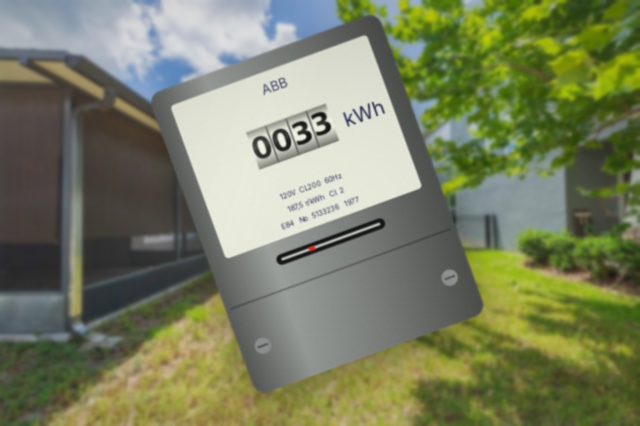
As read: **33** kWh
